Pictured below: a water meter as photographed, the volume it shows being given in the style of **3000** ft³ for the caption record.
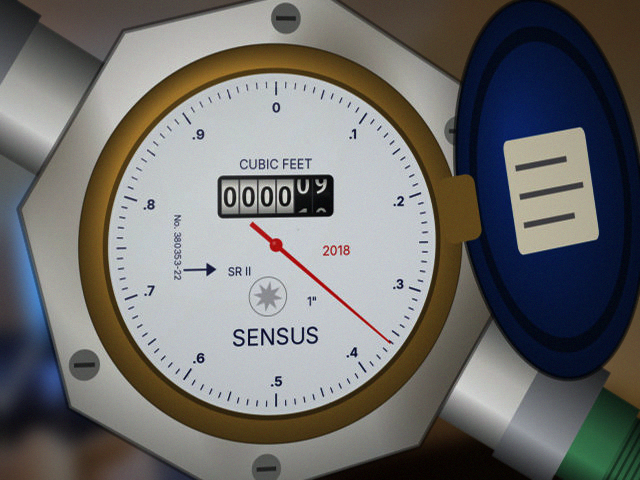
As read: **9.36** ft³
